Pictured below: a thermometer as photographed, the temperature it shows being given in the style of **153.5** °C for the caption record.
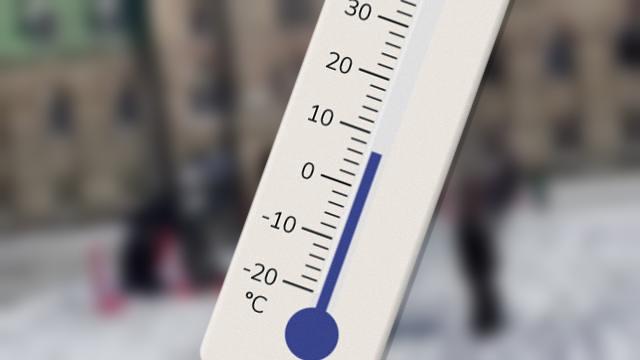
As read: **7** °C
